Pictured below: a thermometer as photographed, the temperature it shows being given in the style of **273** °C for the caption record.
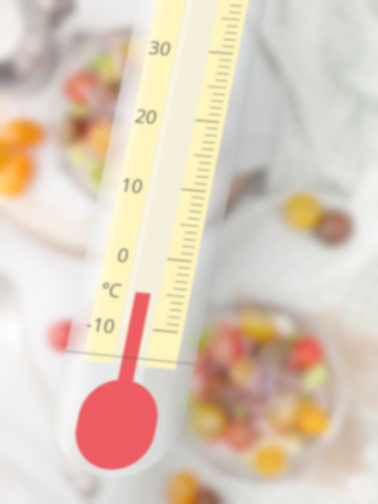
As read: **-5** °C
